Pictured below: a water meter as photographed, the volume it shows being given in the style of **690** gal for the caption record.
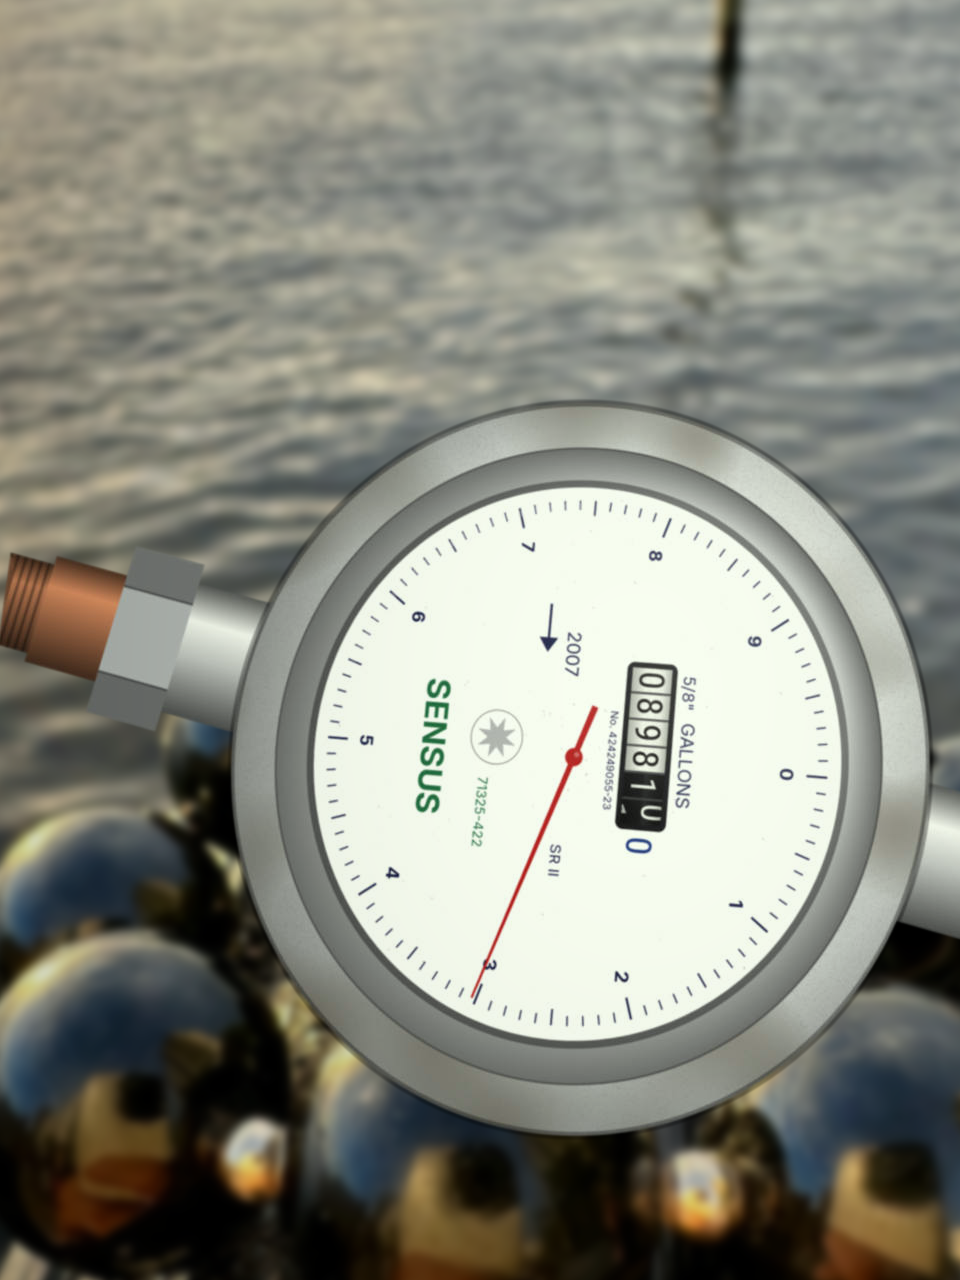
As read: **898103.0** gal
